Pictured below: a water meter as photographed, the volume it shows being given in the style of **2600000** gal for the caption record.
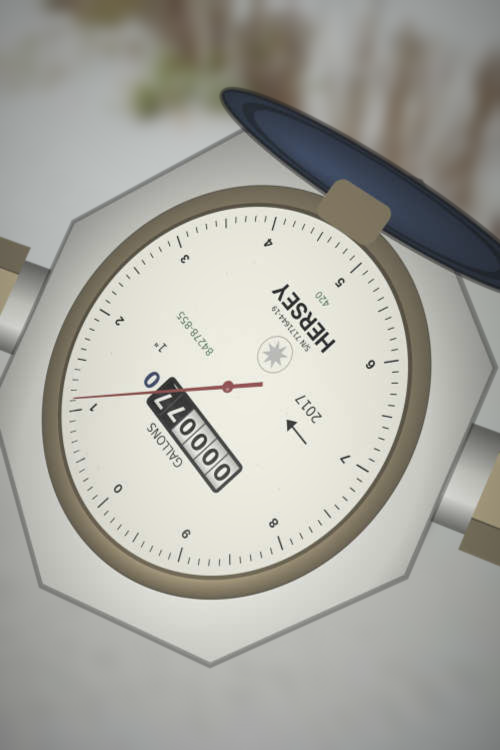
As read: **771.1** gal
